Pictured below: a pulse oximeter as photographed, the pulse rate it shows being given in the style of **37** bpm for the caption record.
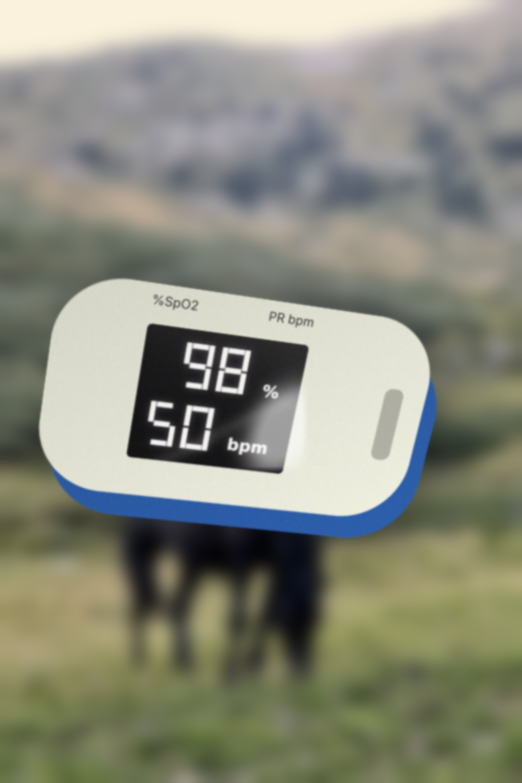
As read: **50** bpm
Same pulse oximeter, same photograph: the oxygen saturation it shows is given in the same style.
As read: **98** %
